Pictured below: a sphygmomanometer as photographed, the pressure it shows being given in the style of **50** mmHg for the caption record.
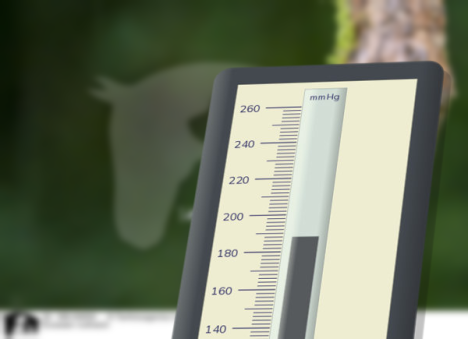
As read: **188** mmHg
